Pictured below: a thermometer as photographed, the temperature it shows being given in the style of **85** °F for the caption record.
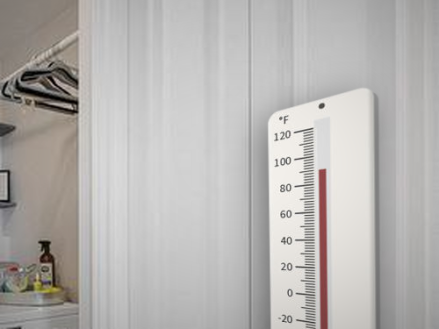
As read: **90** °F
